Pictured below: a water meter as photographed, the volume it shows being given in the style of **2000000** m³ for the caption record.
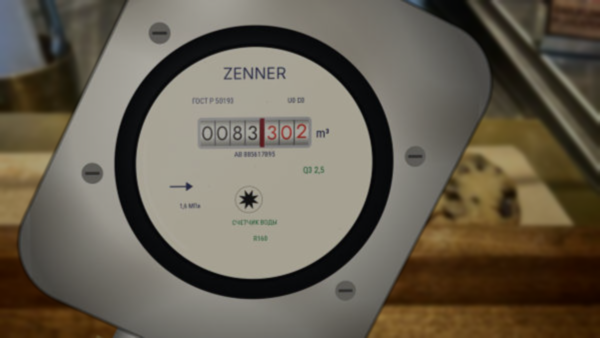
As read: **83.302** m³
